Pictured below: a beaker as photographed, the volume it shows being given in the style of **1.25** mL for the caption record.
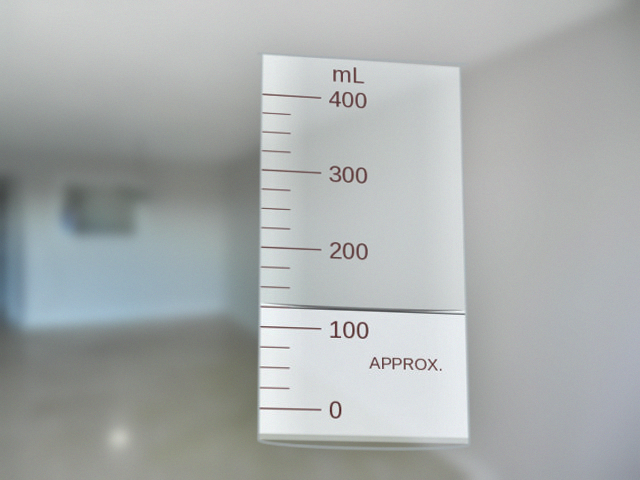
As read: **125** mL
